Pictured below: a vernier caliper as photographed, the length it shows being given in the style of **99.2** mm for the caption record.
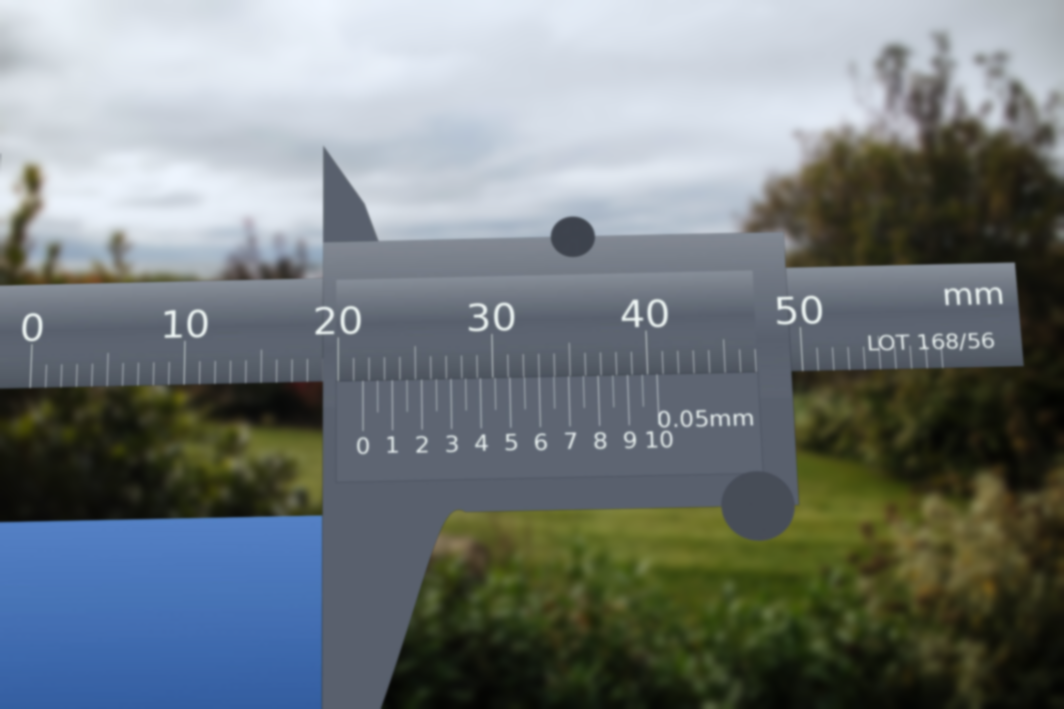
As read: **21.6** mm
